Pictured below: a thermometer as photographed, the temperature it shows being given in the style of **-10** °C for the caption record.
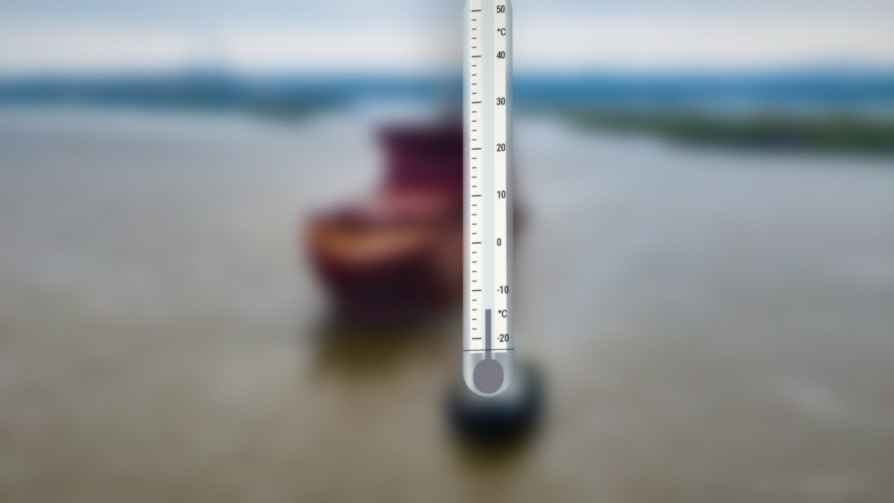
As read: **-14** °C
